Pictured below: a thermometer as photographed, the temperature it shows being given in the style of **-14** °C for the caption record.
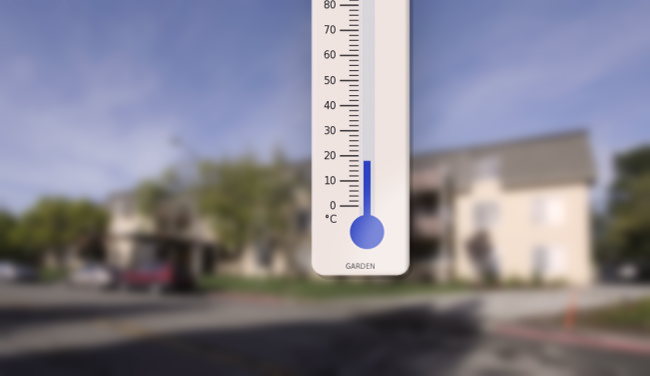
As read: **18** °C
